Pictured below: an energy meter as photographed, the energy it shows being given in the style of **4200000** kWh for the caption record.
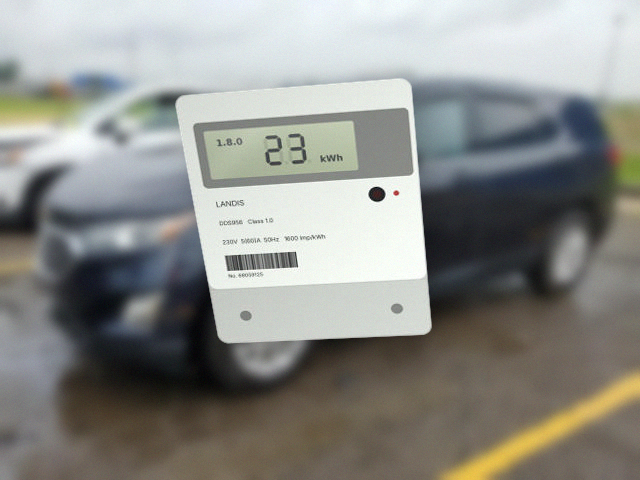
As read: **23** kWh
